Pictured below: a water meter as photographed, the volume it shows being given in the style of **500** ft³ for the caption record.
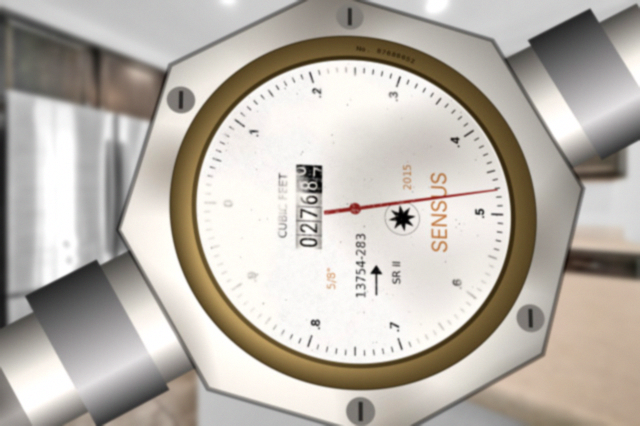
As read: **27686.47** ft³
